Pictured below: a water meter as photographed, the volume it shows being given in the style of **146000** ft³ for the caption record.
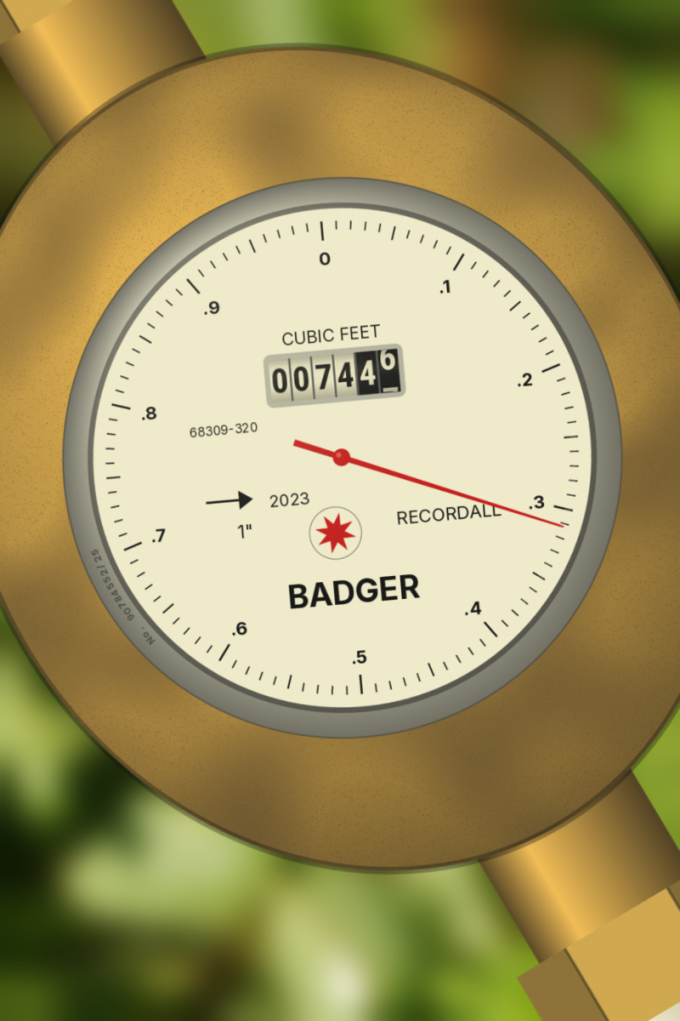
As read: **7446.31** ft³
